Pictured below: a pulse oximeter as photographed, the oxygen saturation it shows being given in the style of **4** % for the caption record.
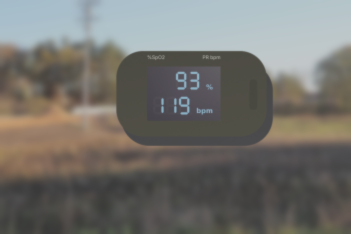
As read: **93** %
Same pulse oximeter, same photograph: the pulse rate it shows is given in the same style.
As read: **119** bpm
